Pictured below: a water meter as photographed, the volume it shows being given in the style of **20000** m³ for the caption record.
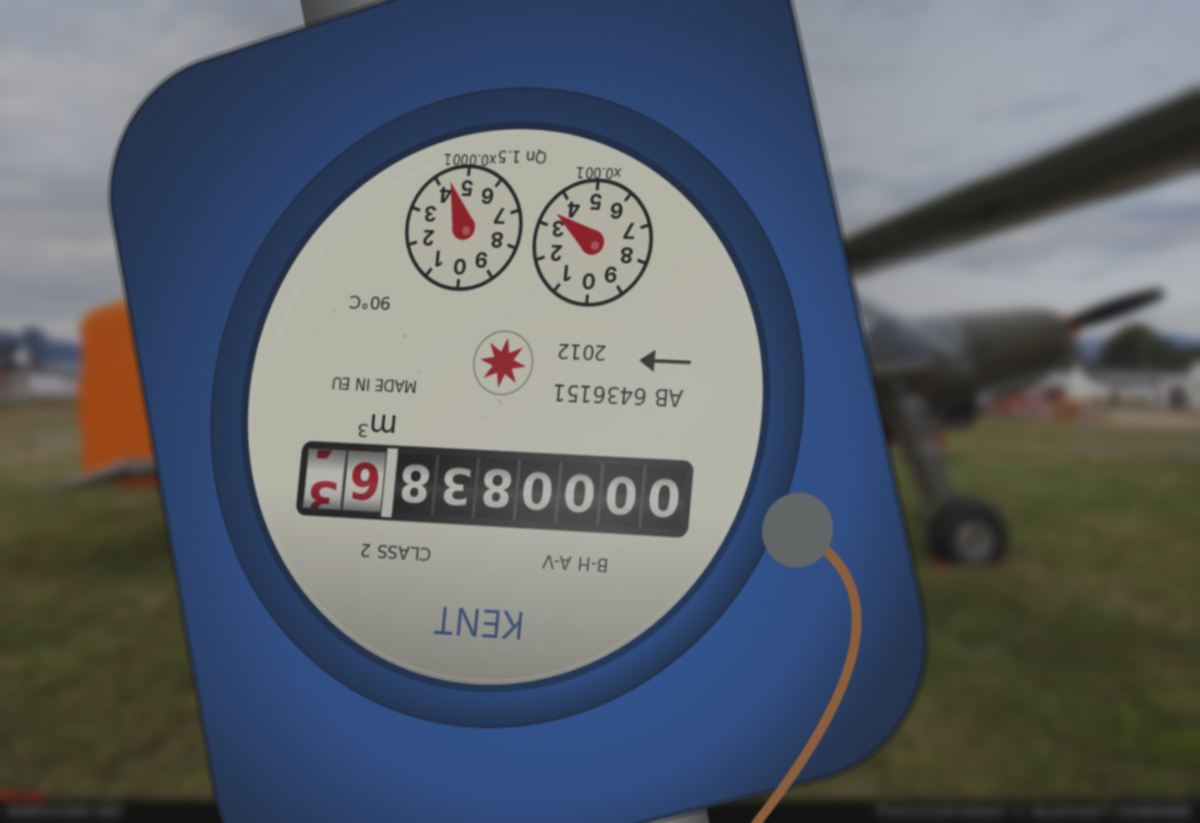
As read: **838.6334** m³
